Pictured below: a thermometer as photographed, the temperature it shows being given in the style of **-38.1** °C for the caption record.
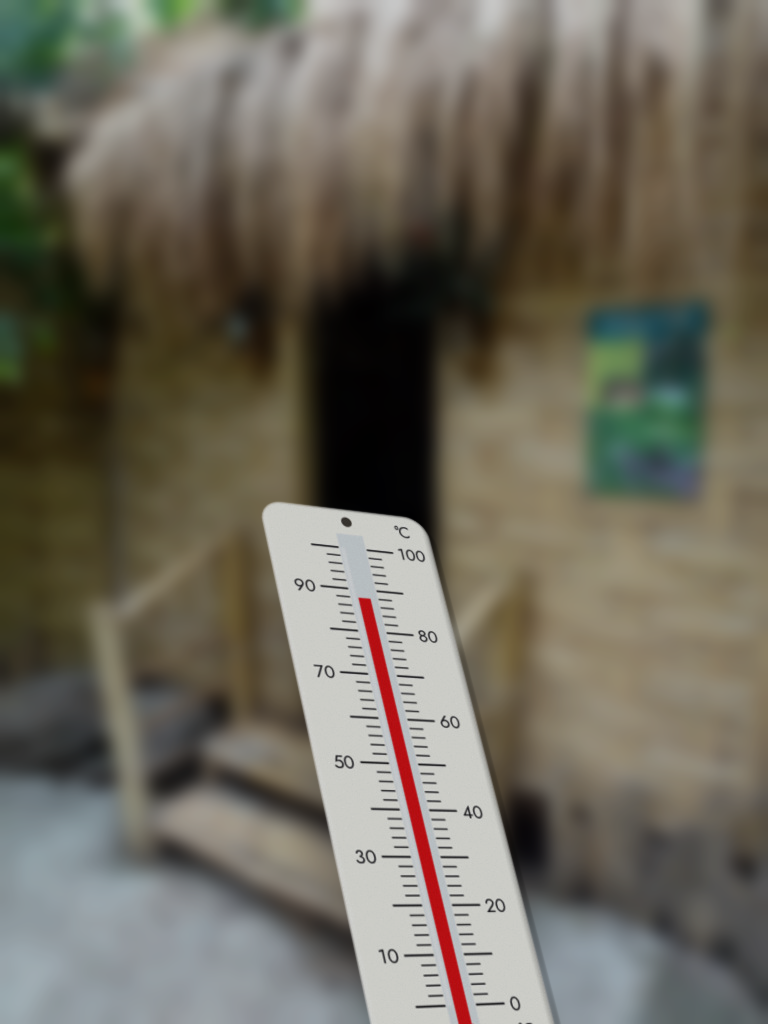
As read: **88** °C
